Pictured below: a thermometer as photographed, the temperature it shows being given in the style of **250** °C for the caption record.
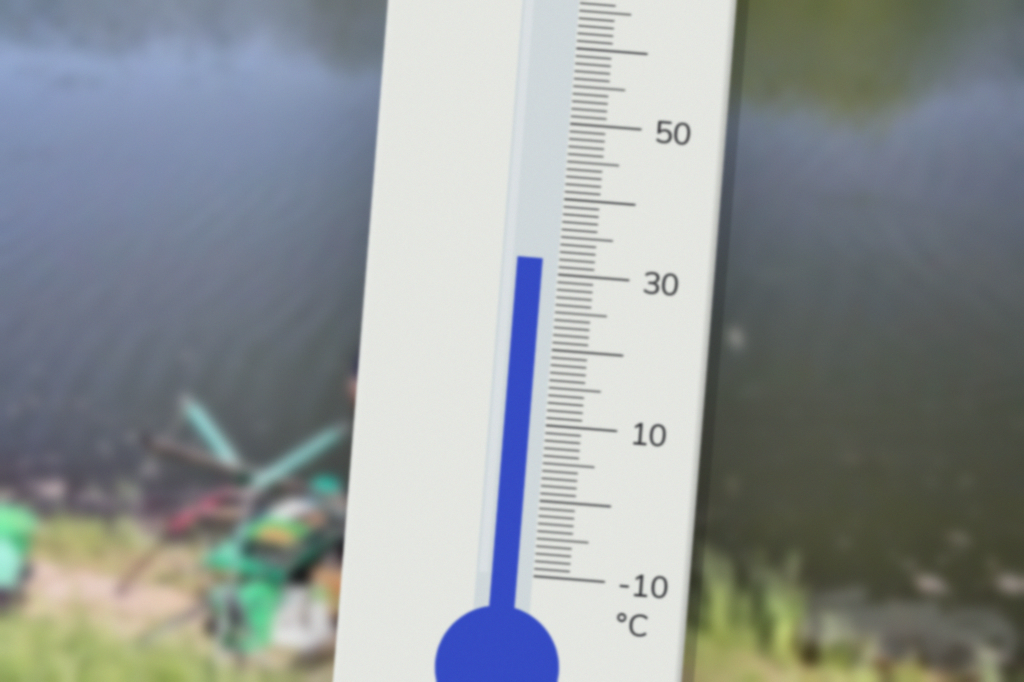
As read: **32** °C
